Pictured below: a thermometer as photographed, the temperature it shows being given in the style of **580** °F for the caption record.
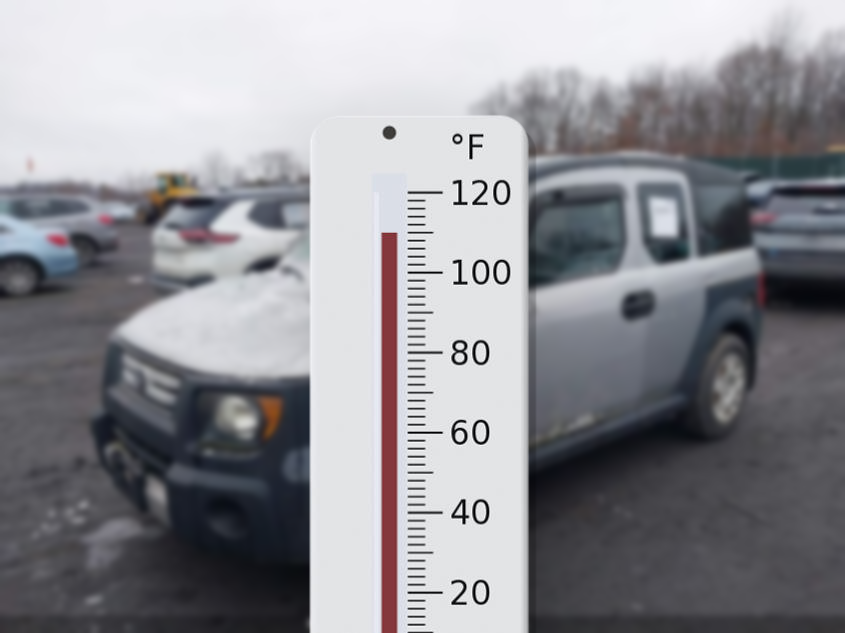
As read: **110** °F
